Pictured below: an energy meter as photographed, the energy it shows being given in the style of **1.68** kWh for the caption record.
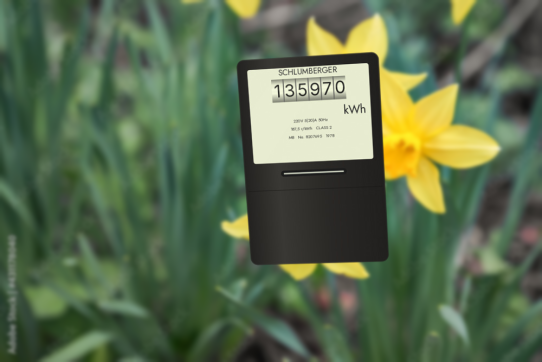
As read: **135970** kWh
